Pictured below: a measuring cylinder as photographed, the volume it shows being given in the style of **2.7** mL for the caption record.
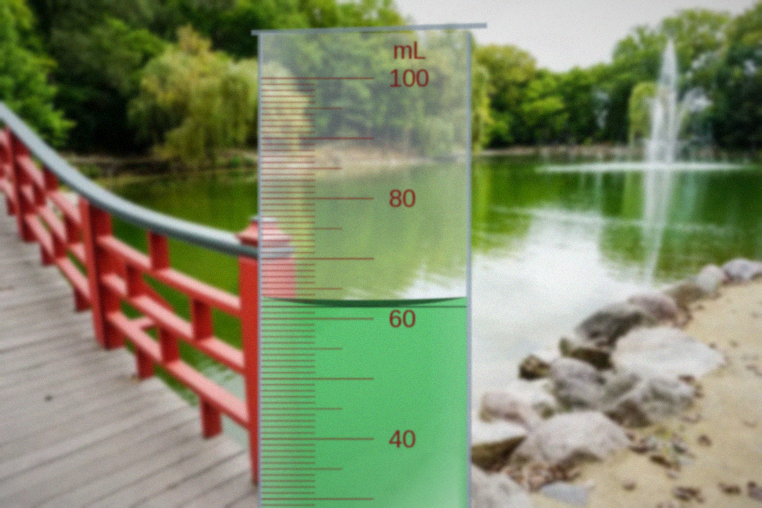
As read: **62** mL
